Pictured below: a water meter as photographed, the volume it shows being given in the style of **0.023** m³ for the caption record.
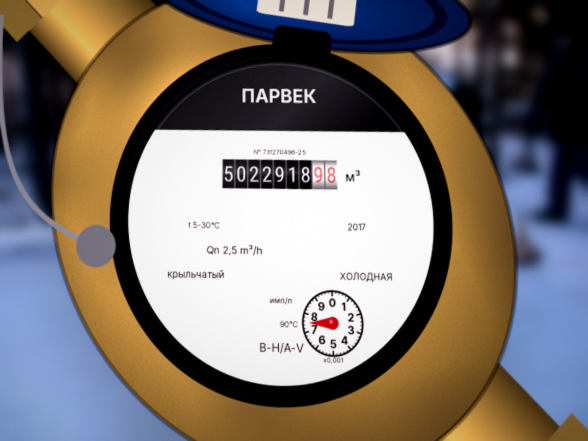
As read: **5022918.987** m³
